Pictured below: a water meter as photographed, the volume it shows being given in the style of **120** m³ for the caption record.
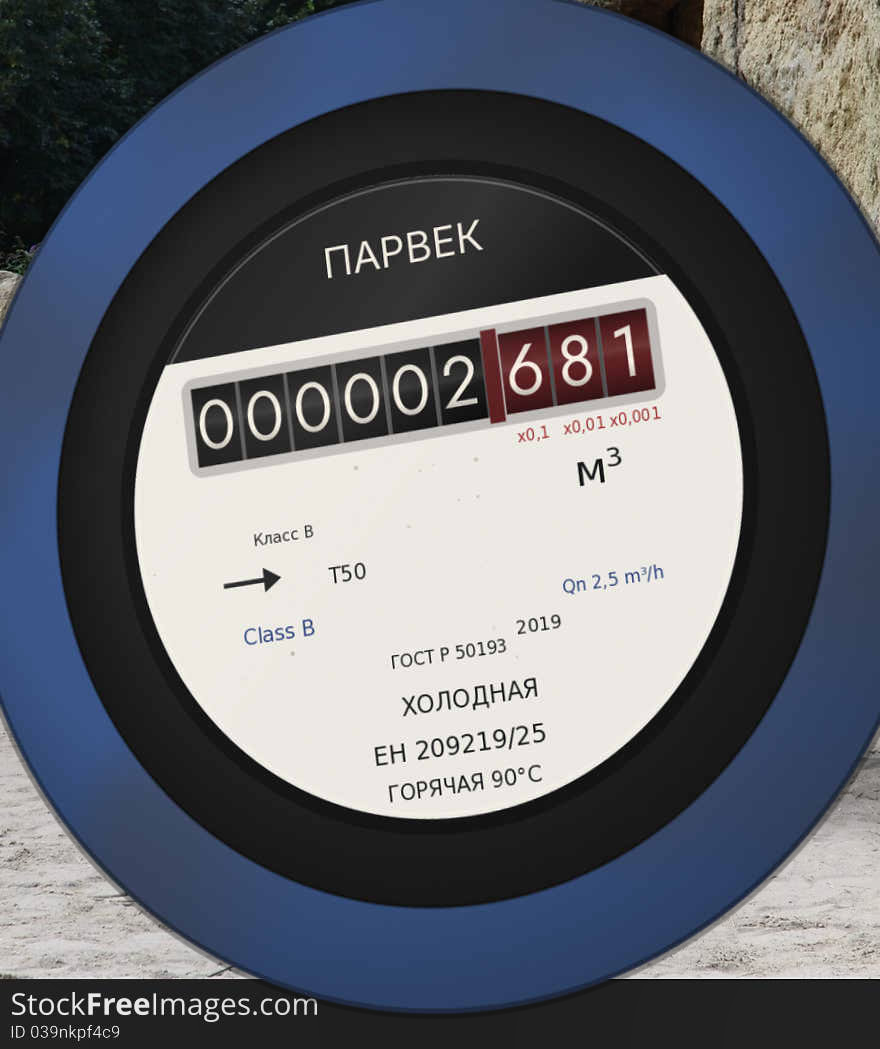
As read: **2.681** m³
